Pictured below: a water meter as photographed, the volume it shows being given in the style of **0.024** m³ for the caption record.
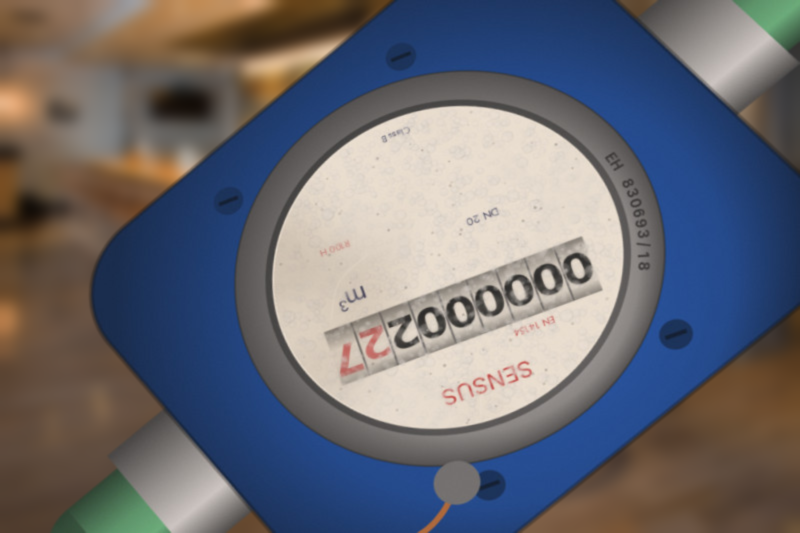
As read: **2.27** m³
